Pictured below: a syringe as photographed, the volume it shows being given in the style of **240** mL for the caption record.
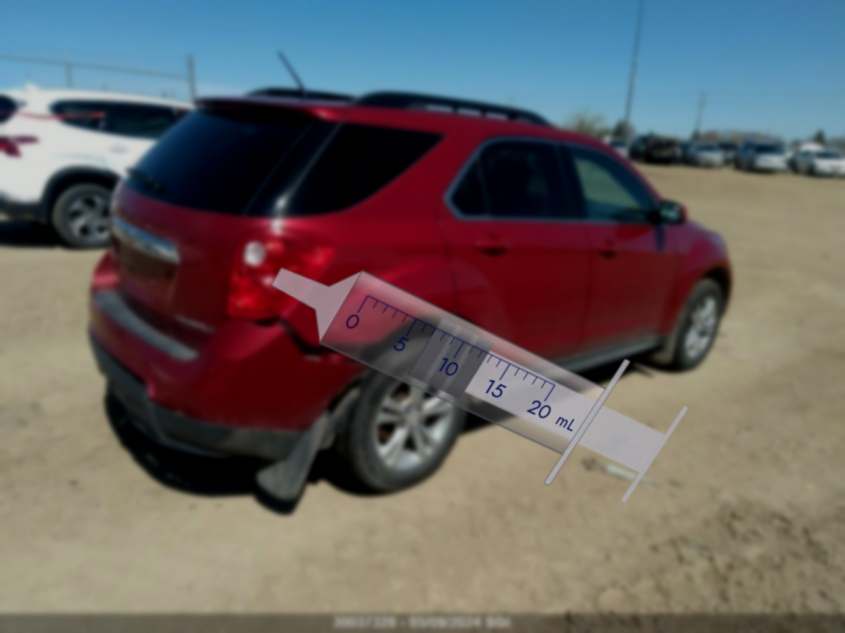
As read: **7** mL
